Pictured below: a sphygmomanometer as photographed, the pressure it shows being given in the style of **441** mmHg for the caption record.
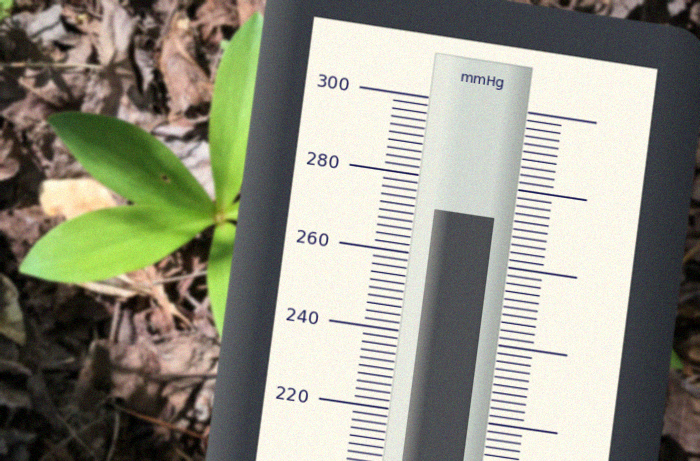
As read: **272** mmHg
